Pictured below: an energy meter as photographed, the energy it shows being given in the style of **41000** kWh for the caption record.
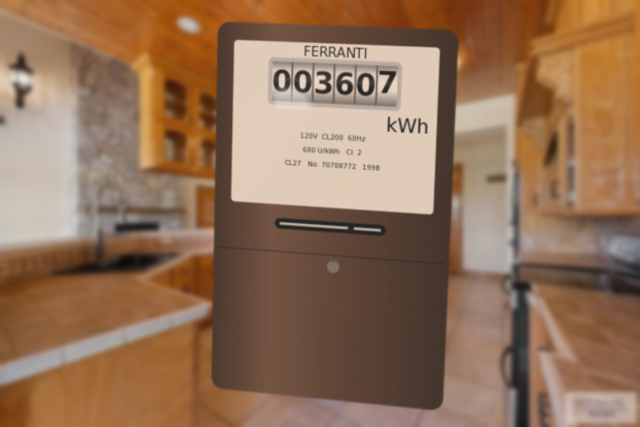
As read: **3607** kWh
